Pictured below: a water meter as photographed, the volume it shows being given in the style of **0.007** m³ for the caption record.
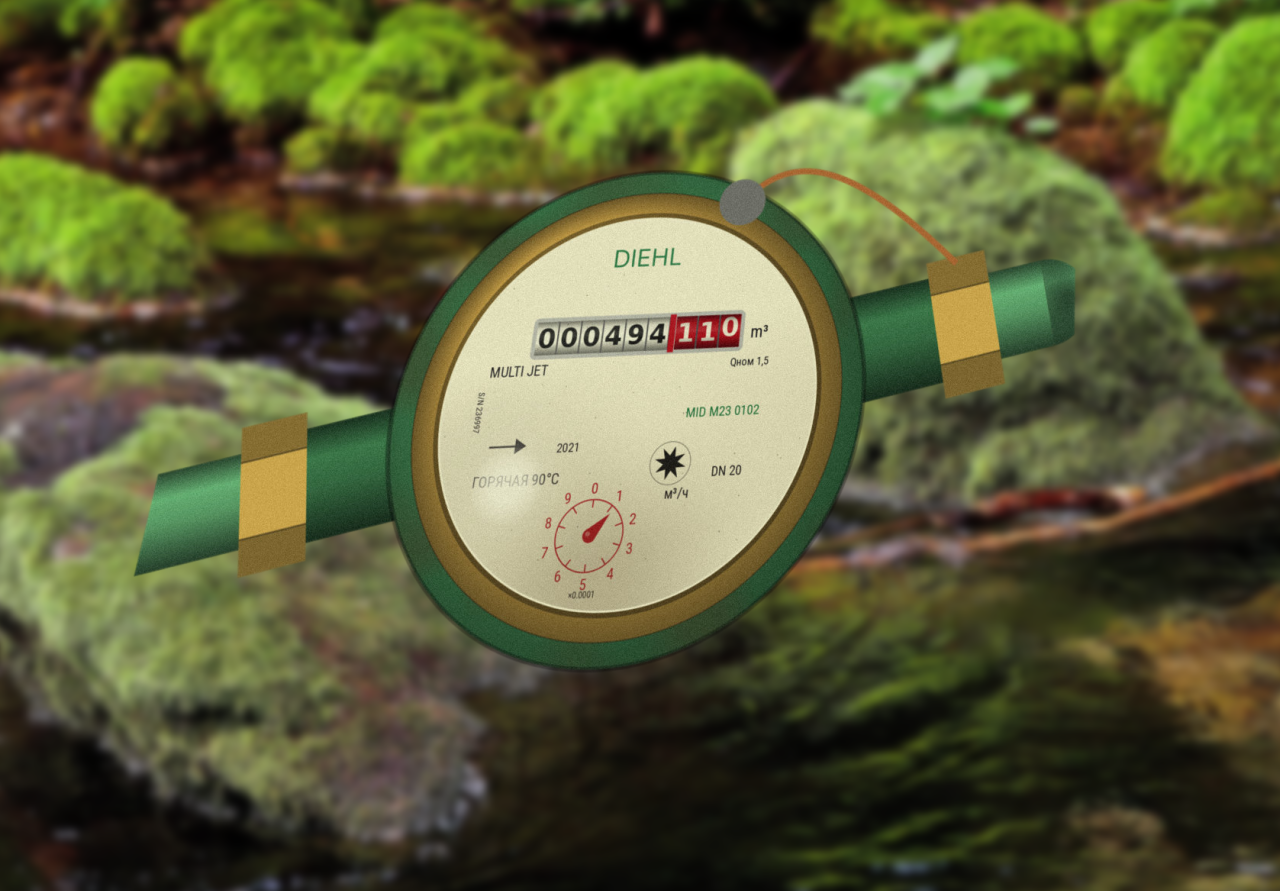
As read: **494.1101** m³
